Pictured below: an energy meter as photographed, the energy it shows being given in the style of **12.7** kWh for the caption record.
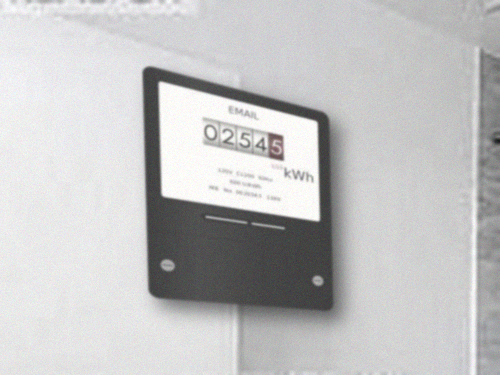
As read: **254.5** kWh
